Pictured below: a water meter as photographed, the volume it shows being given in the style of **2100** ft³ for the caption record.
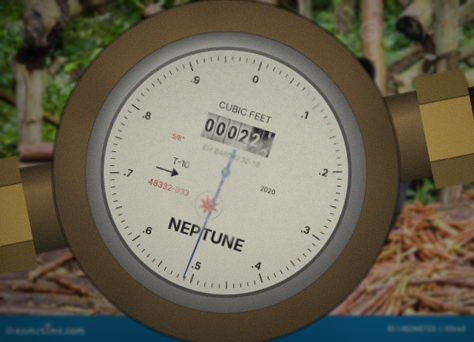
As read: **221.51** ft³
